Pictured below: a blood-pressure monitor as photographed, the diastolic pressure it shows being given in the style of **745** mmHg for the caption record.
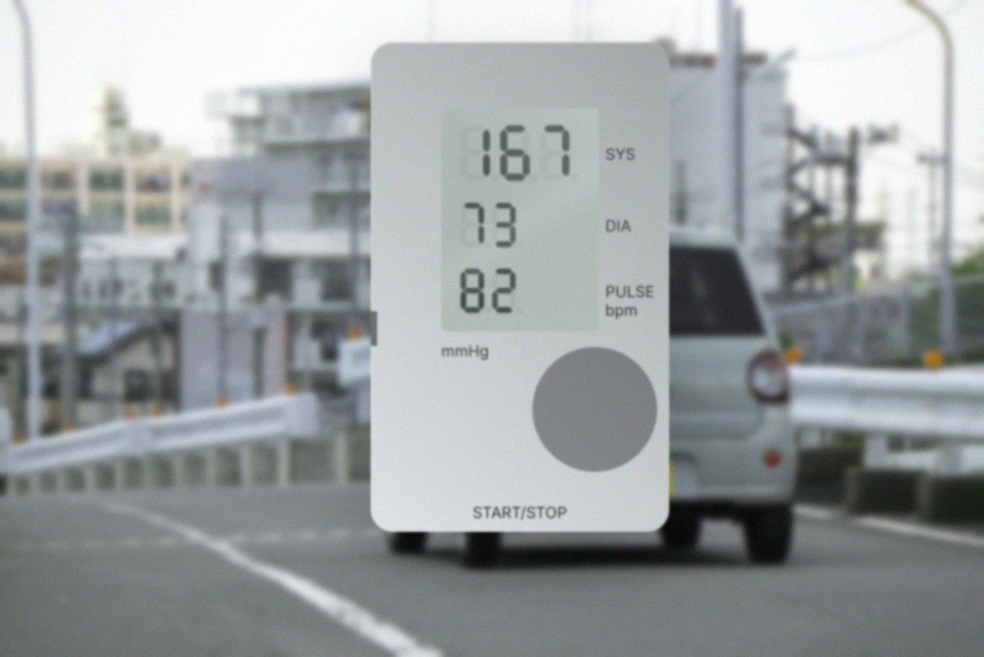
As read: **73** mmHg
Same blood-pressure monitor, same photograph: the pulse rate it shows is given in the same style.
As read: **82** bpm
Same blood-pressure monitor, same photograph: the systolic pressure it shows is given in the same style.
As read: **167** mmHg
